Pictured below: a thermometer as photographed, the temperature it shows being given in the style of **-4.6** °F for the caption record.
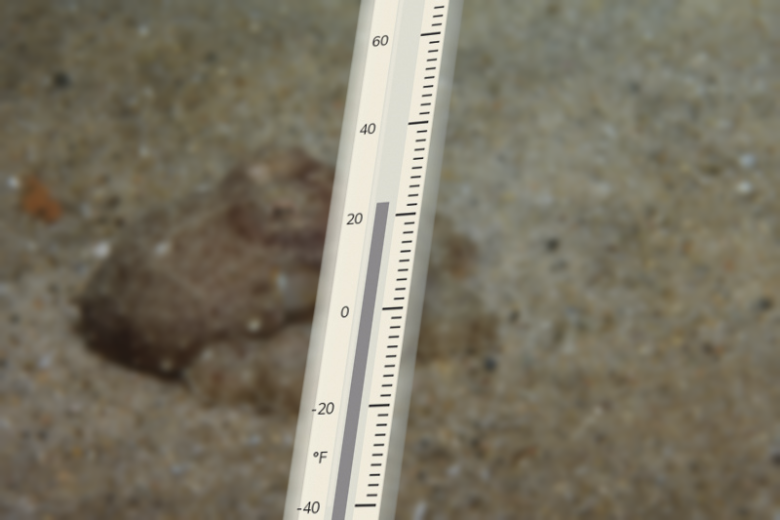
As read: **23** °F
